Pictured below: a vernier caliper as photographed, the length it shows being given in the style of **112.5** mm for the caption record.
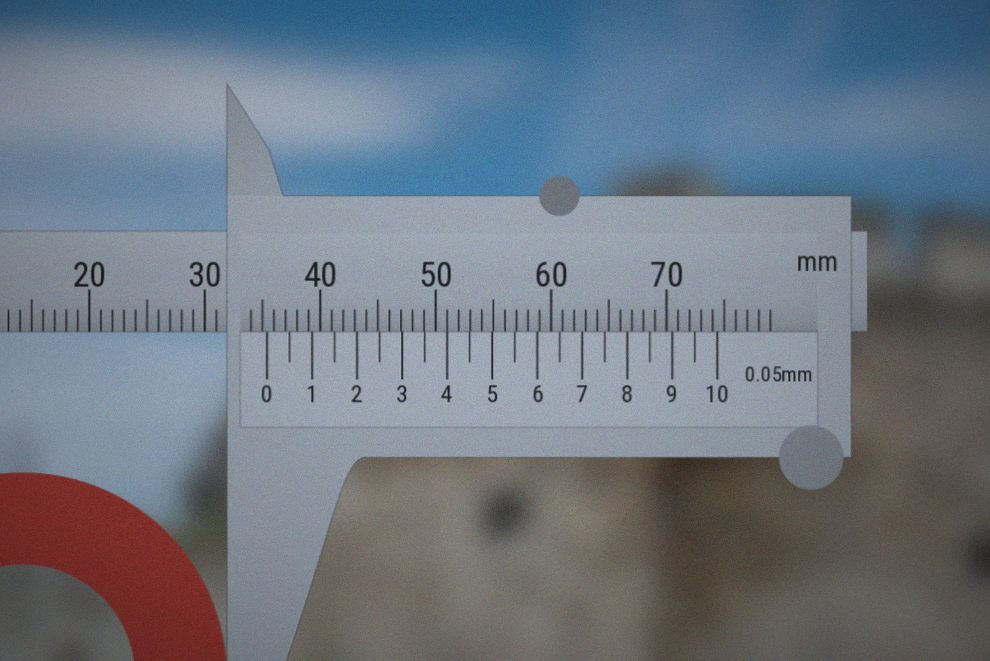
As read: **35.4** mm
